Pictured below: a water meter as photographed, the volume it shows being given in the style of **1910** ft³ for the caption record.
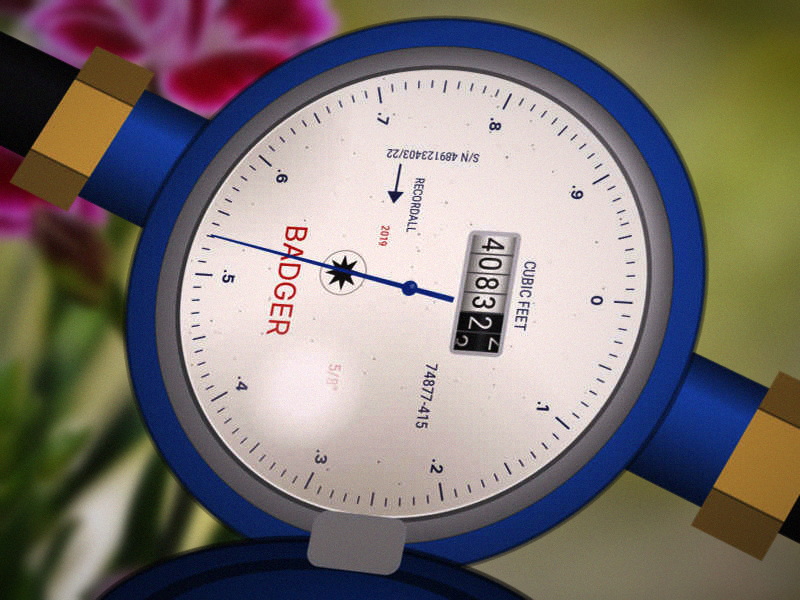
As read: **408322.53** ft³
